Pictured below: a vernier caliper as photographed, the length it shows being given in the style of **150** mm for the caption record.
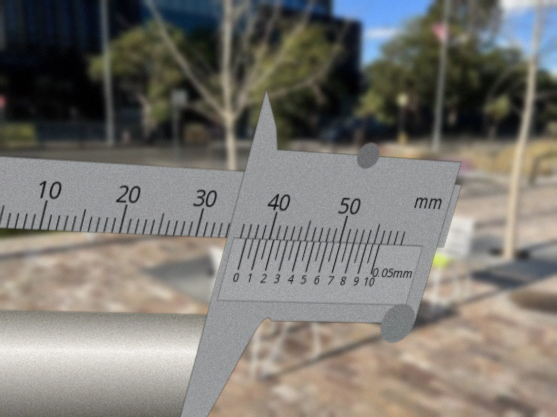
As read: **36.8** mm
